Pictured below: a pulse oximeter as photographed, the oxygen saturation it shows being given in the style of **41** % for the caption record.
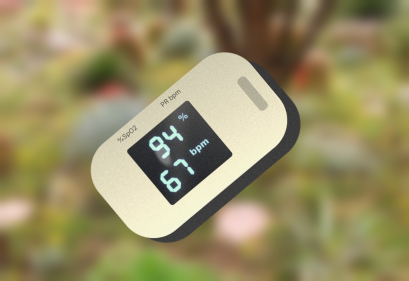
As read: **94** %
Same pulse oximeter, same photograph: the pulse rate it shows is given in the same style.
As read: **67** bpm
